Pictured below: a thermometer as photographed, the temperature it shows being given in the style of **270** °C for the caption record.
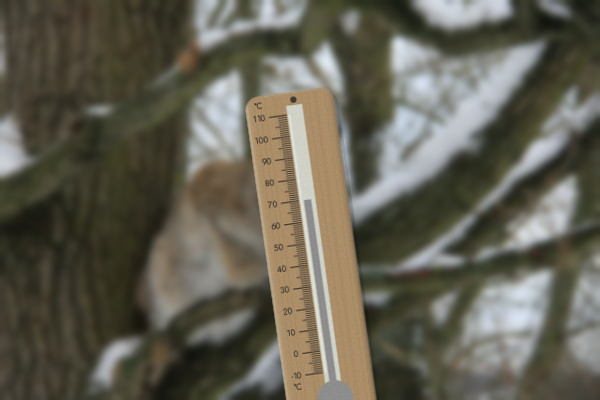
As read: **70** °C
